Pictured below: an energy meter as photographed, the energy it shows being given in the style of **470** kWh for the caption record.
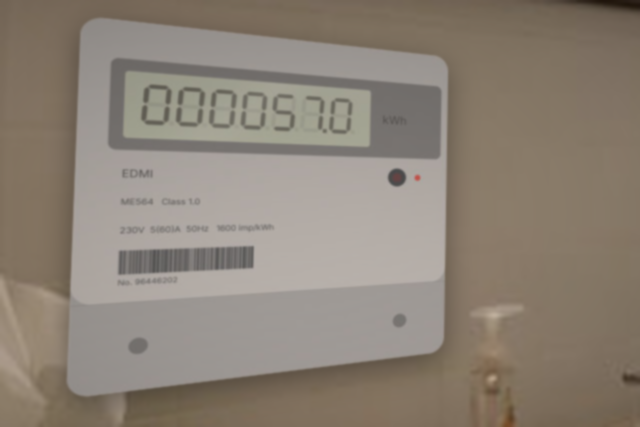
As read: **57.0** kWh
